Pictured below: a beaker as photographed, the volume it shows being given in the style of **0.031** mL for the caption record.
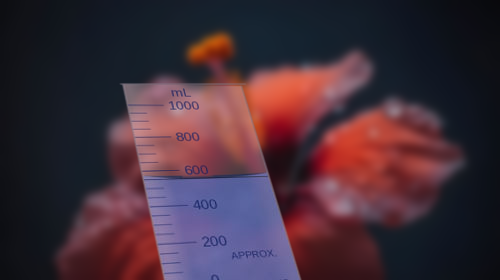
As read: **550** mL
